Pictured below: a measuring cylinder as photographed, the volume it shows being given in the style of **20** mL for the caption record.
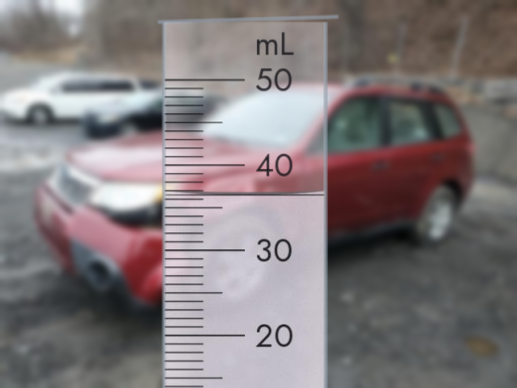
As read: **36.5** mL
